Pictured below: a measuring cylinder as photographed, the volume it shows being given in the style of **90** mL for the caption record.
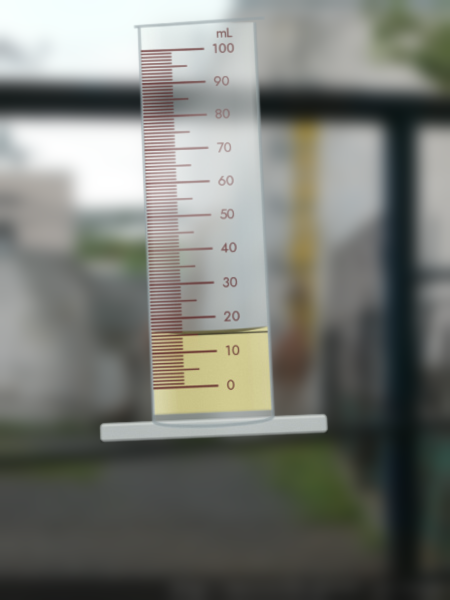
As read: **15** mL
